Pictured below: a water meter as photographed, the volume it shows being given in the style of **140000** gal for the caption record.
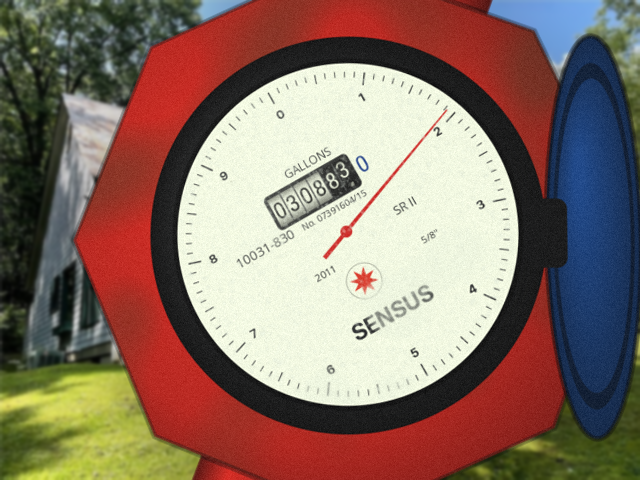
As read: **308831.9** gal
